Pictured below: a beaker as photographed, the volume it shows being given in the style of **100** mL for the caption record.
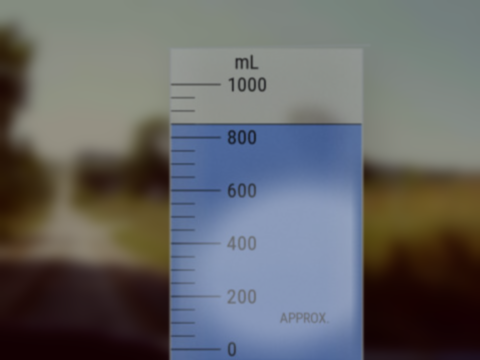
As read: **850** mL
